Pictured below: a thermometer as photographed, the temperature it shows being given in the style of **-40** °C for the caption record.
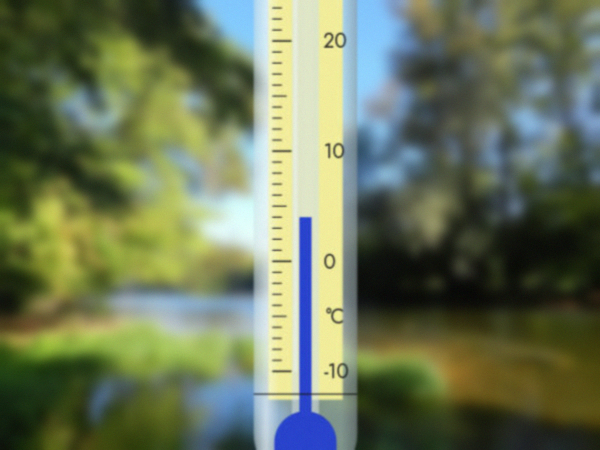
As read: **4** °C
